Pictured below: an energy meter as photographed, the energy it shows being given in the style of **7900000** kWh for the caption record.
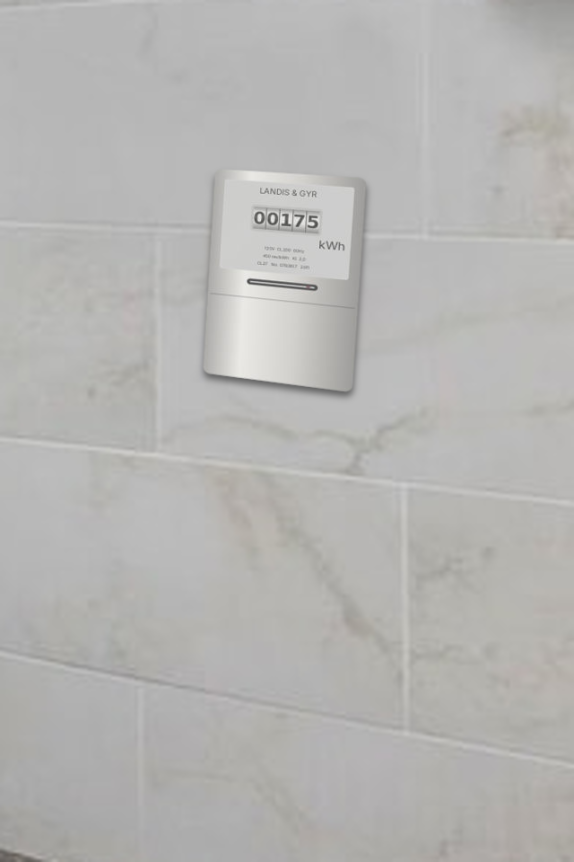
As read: **175** kWh
